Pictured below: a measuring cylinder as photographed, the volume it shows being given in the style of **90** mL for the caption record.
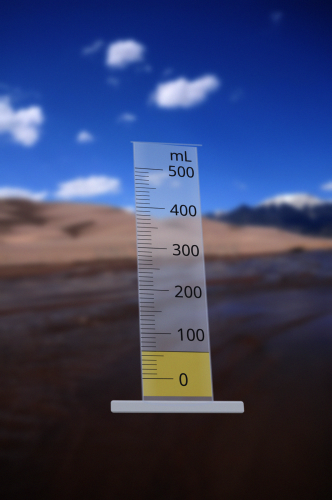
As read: **60** mL
